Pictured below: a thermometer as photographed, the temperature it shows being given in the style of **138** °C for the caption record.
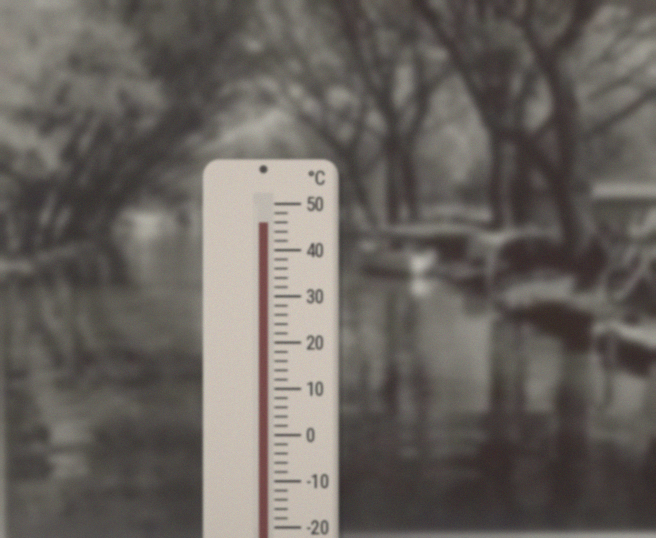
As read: **46** °C
